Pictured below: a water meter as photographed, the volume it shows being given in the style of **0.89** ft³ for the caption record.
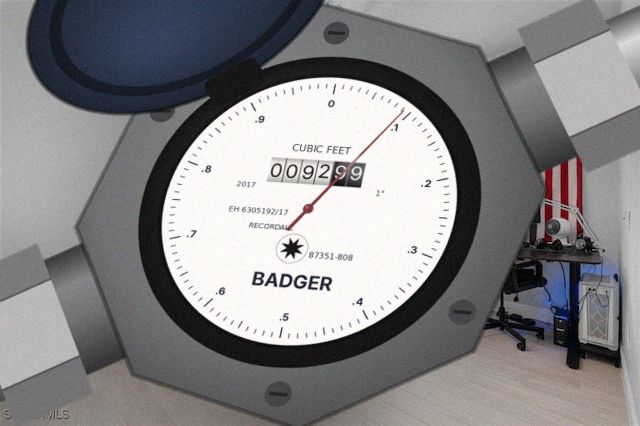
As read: **9299.09** ft³
